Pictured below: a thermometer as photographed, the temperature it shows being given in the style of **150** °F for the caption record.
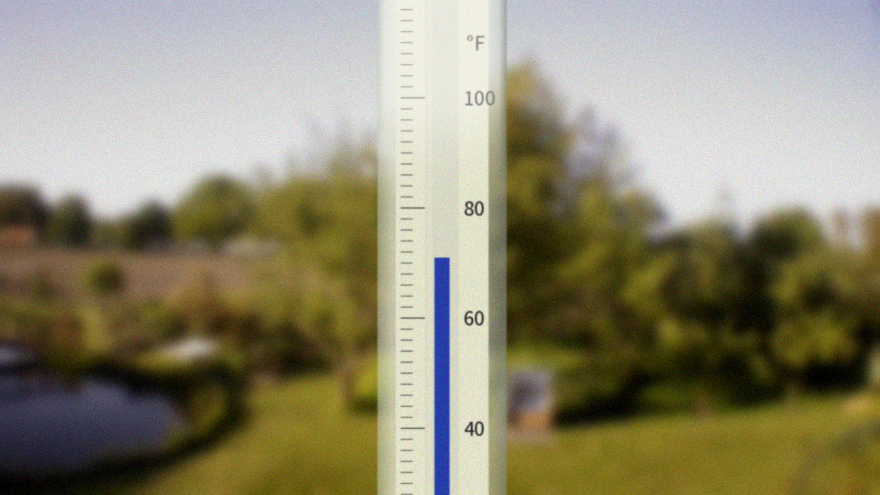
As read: **71** °F
